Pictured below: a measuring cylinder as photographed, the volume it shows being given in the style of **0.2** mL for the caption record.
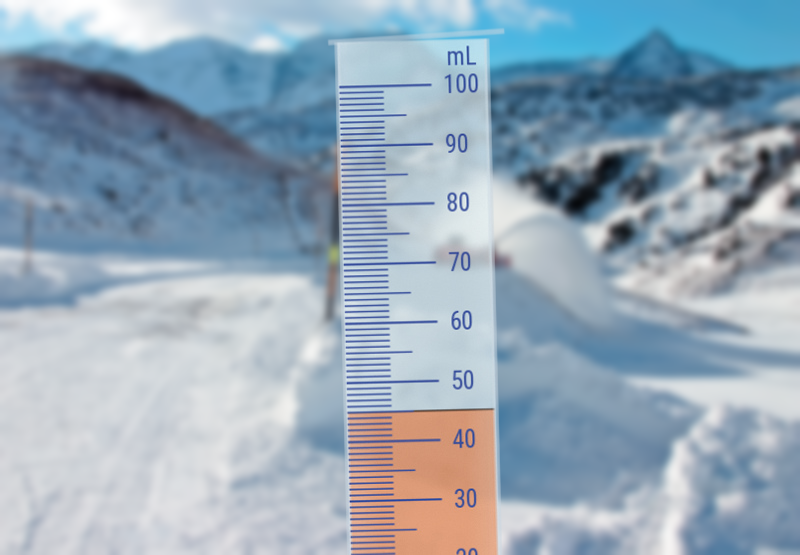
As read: **45** mL
